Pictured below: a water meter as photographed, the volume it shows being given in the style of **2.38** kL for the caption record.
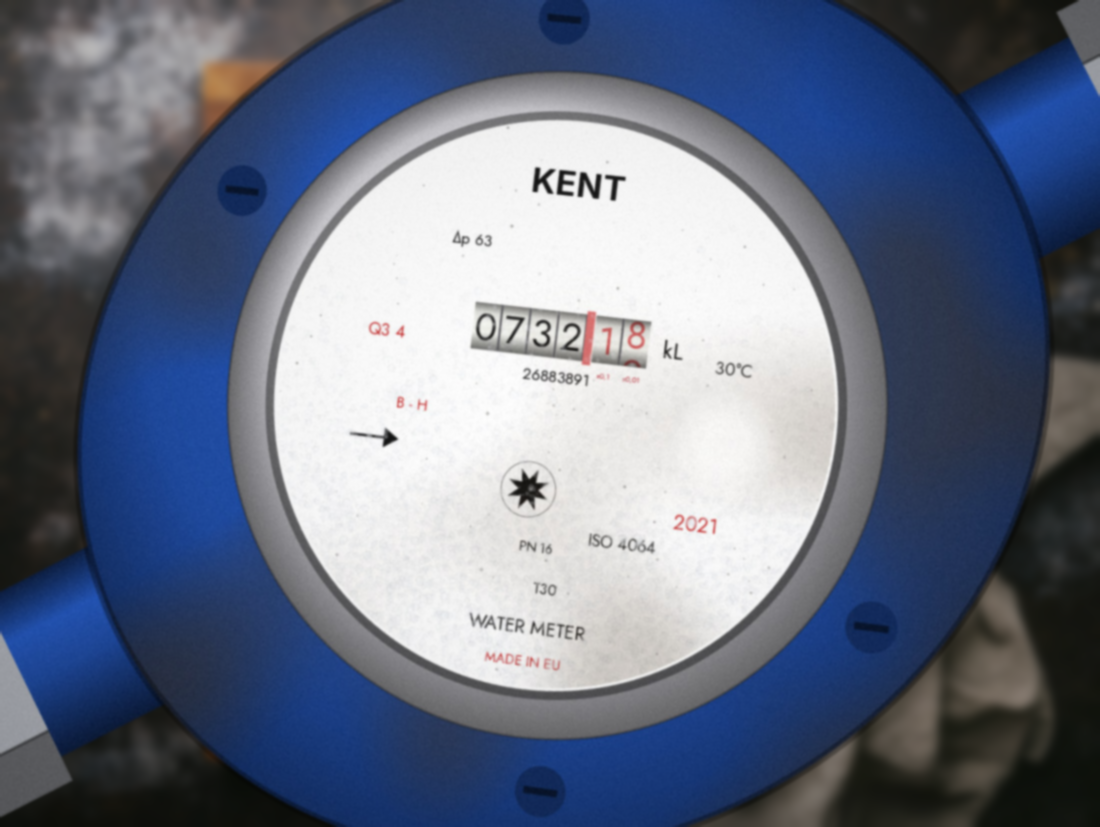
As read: **732.18** kL
